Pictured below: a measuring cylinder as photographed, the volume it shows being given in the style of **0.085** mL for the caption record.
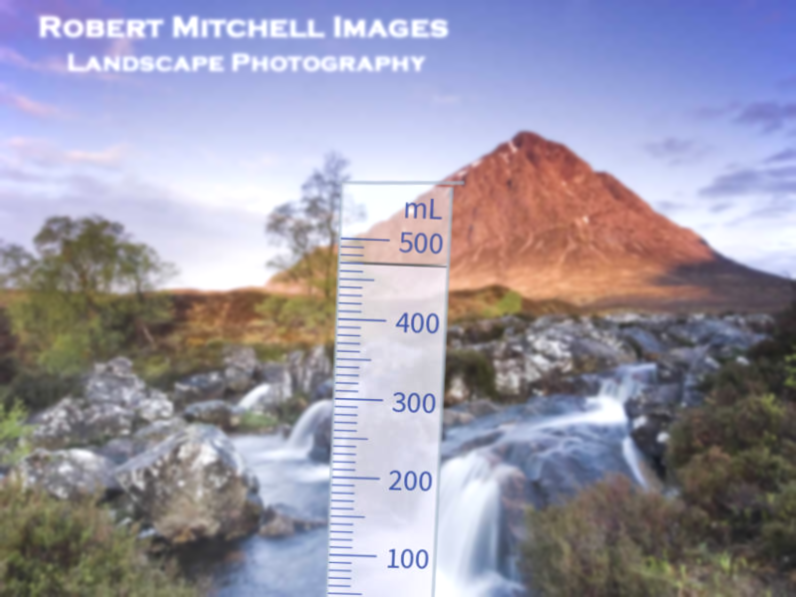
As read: **470** mL
